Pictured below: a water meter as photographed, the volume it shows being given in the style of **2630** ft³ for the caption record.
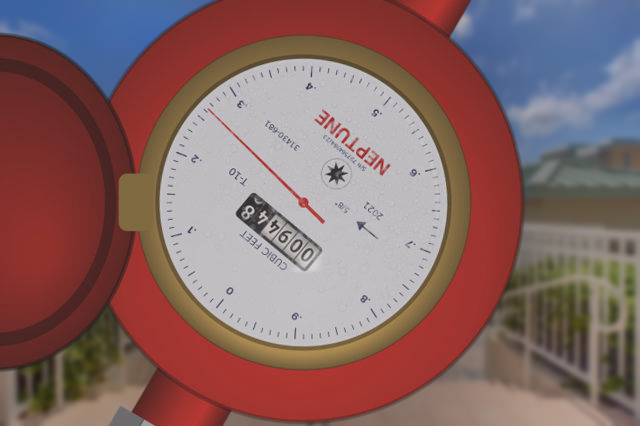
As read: **9448.26** ft³
